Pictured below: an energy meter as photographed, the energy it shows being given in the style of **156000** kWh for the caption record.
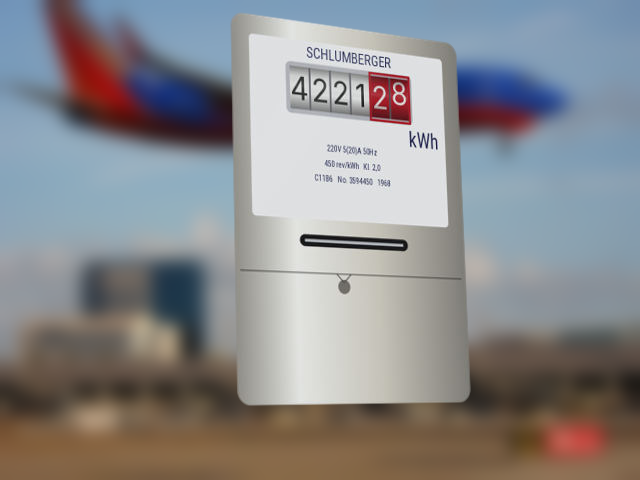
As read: **4221.28** kWh
